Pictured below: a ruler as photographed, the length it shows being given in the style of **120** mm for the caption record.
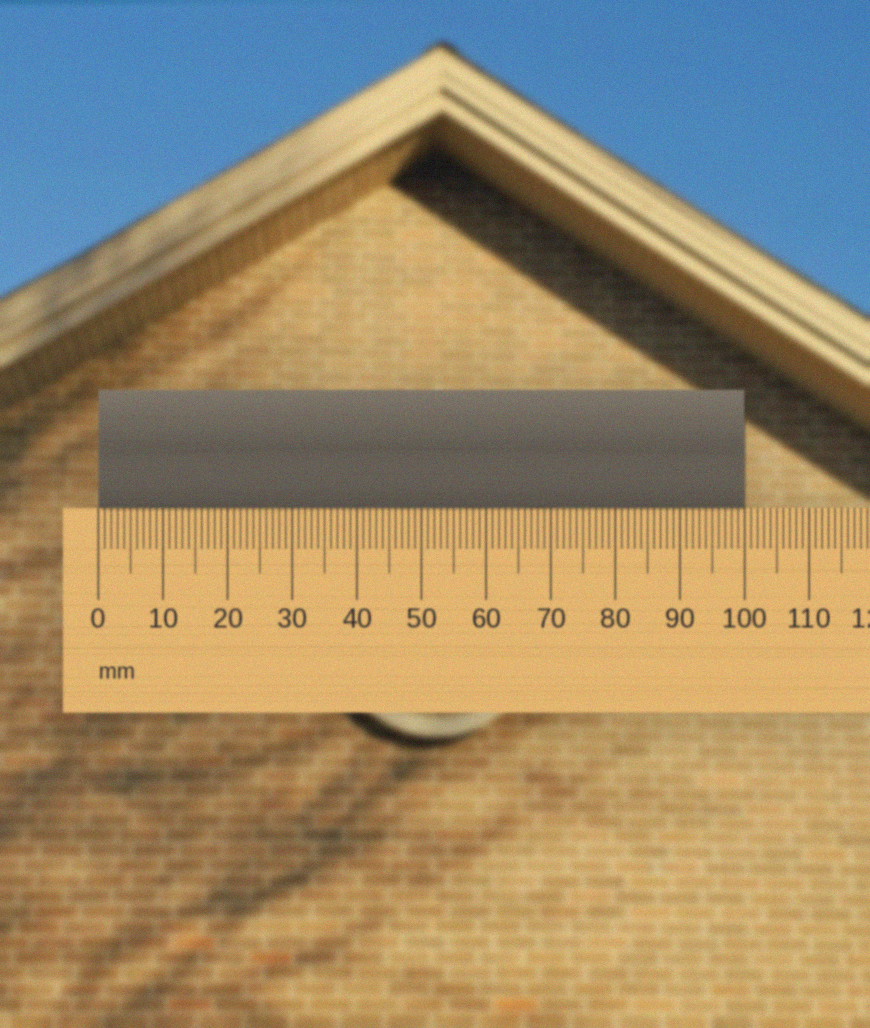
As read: **100** mm
